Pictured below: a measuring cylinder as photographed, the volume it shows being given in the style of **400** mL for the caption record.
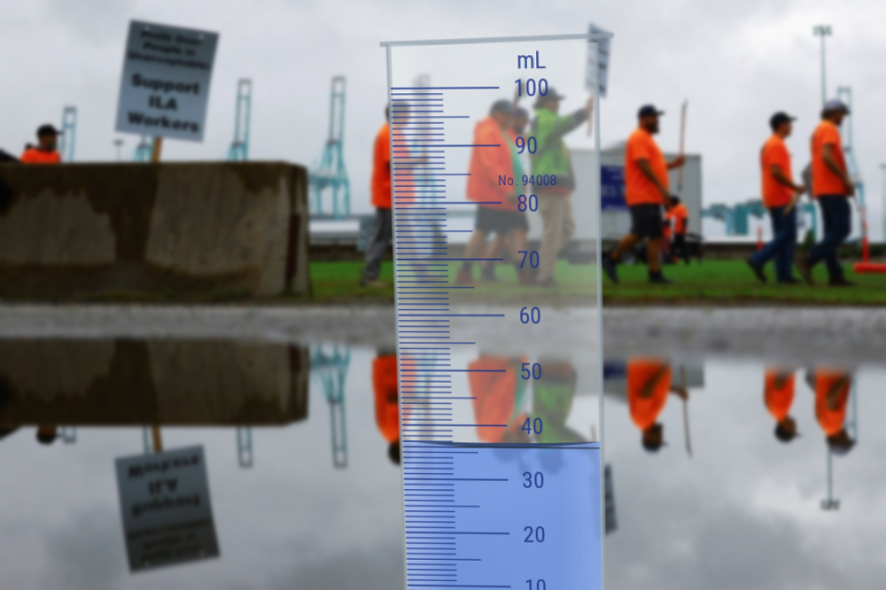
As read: **36** mL
